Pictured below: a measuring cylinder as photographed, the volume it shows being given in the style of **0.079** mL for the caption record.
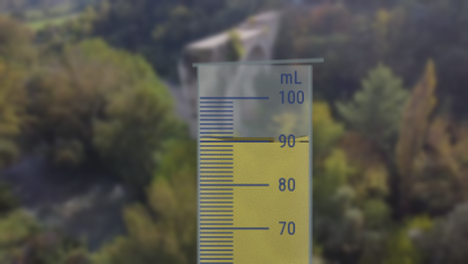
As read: **90** mL
